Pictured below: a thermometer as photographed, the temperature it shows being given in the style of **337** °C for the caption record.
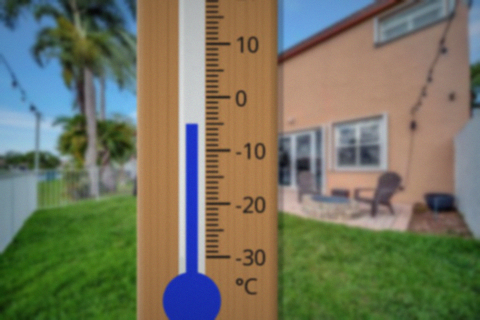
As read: **-5** °C
